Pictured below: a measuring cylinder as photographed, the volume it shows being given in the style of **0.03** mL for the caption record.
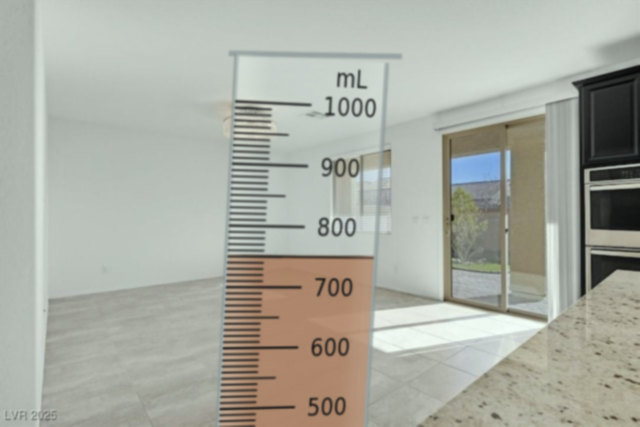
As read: **750** mL
